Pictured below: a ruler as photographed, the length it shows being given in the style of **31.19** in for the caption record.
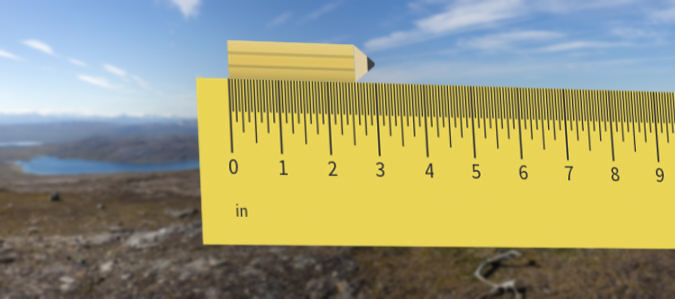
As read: **3** in
